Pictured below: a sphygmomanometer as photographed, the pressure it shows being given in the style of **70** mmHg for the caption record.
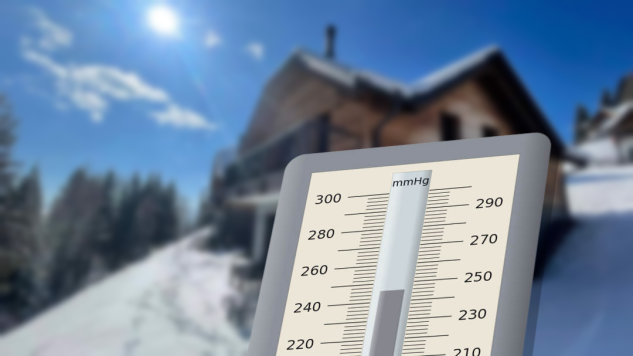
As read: **246** mmHg
